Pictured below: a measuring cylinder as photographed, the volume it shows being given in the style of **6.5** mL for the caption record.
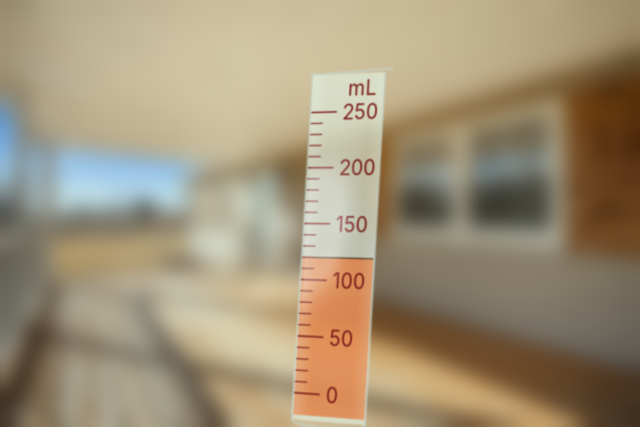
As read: **120** mL
